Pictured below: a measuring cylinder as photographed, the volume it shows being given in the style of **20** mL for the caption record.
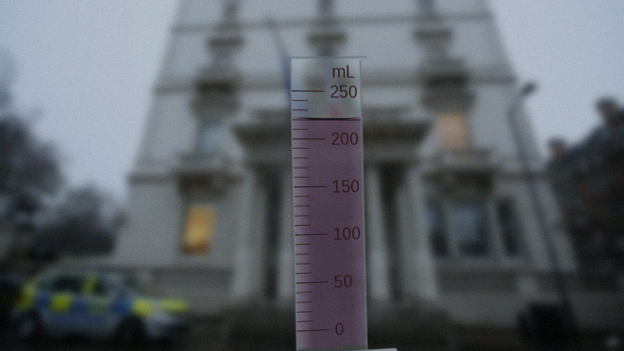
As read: **220** mL
